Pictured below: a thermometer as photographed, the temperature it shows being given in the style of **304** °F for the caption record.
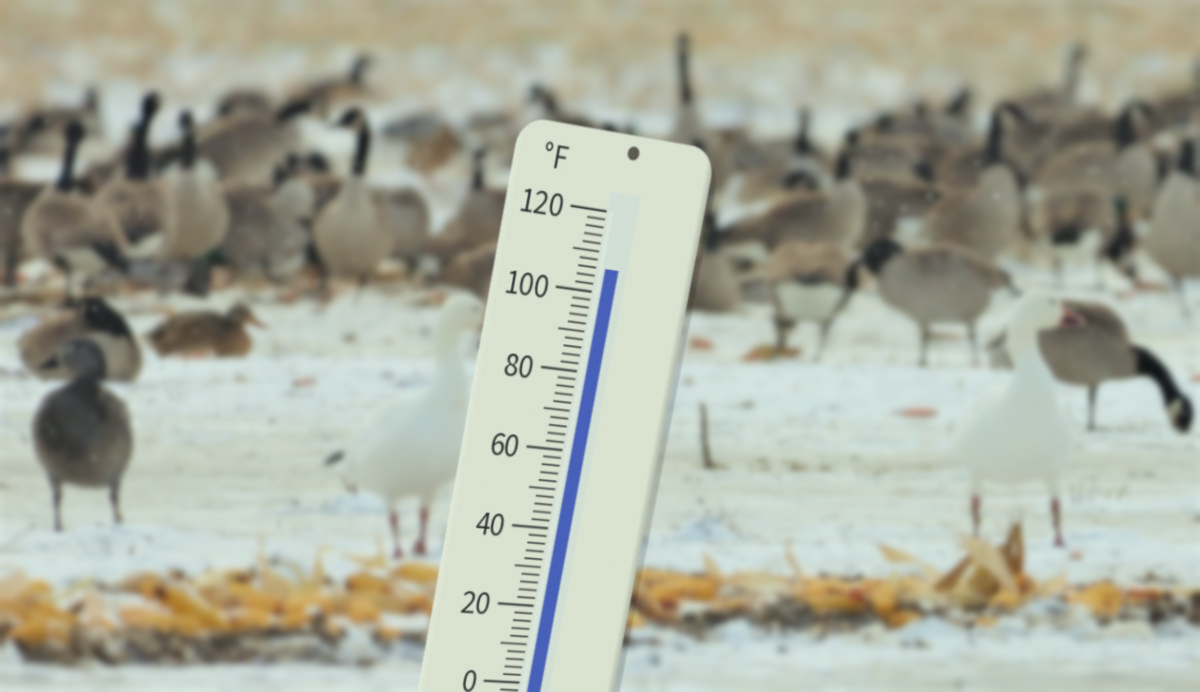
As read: **106** °F
